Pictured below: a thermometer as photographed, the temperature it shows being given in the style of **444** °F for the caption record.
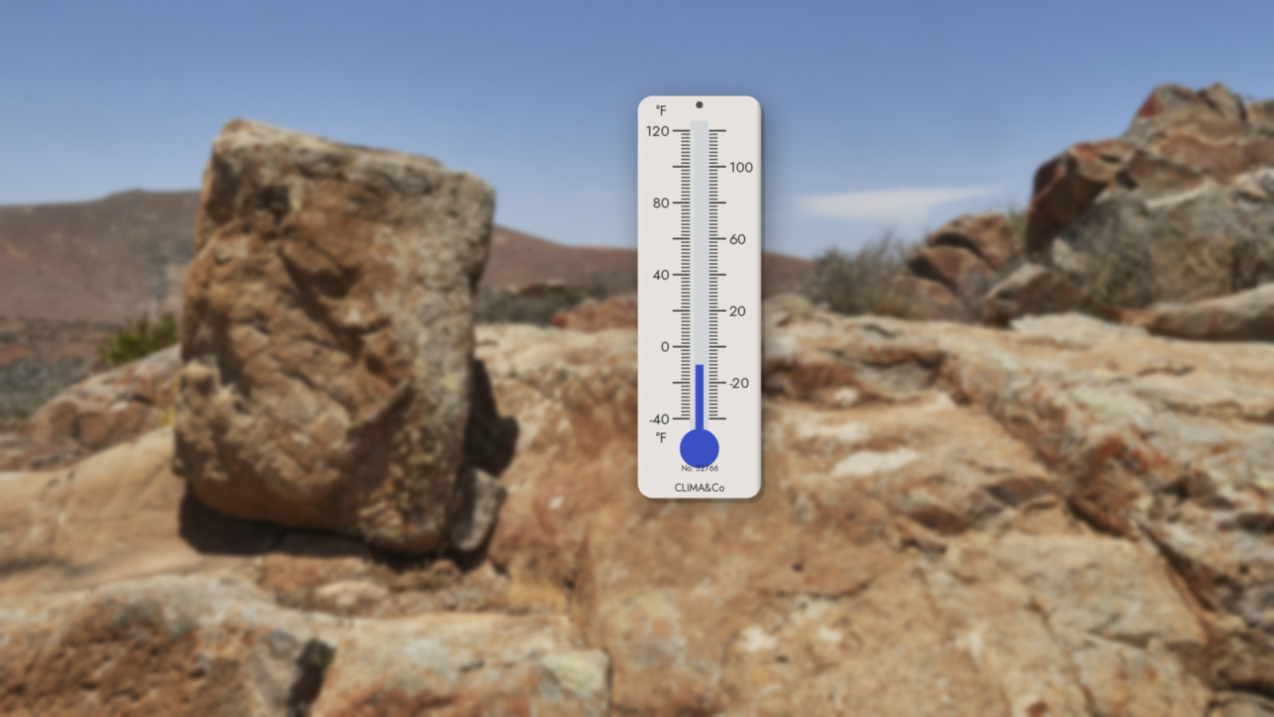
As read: **-10** °F
